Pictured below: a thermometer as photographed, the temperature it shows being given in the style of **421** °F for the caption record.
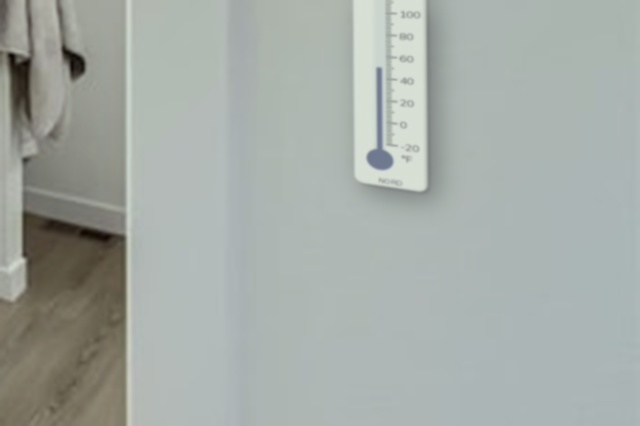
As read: **50** °F
